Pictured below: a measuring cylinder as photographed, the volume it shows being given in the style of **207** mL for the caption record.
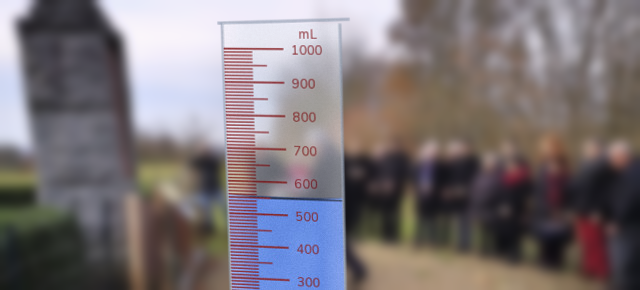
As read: **550** mL
